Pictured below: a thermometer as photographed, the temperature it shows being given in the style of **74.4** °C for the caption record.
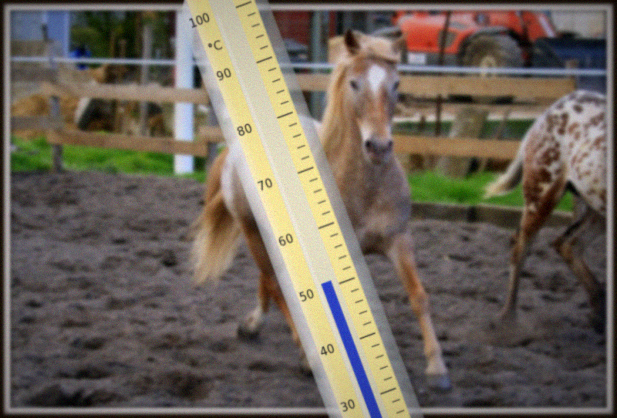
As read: **51** °C
